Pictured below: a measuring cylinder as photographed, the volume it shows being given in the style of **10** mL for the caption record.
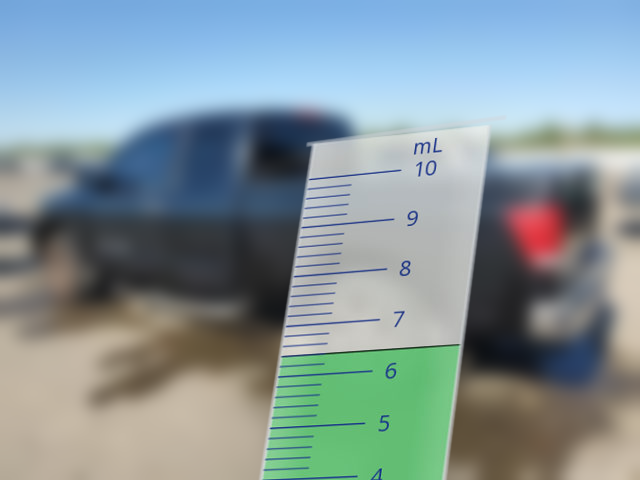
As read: **6.4** mL
